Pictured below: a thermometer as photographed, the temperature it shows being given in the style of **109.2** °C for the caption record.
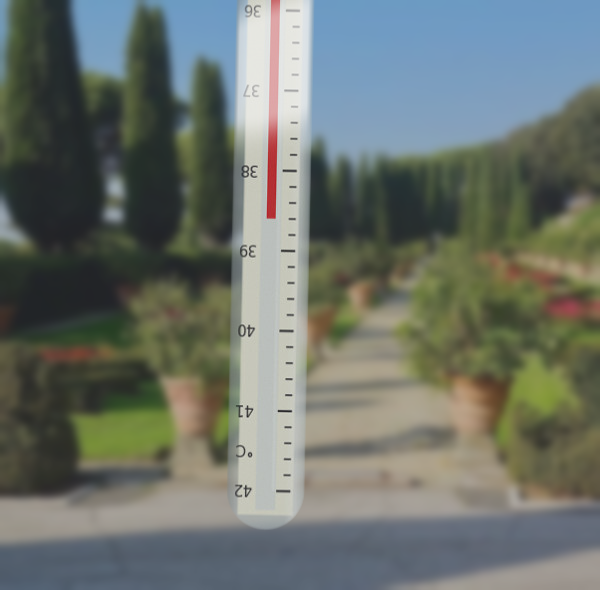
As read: **38.6** °C
